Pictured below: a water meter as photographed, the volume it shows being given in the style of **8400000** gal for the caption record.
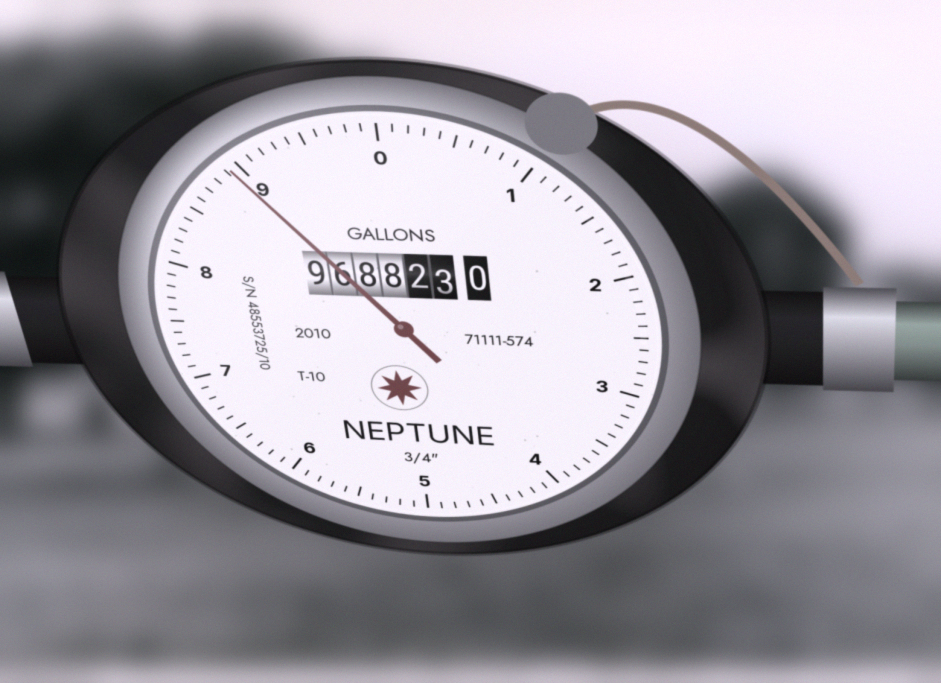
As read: **9688228.9** gal
